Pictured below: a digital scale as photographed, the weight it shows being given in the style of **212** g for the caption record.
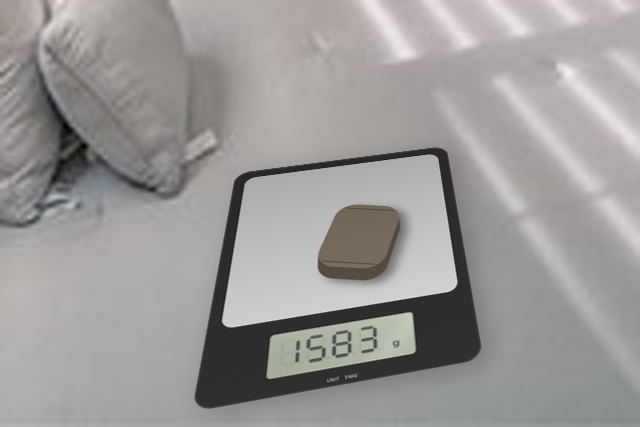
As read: **1583** g
